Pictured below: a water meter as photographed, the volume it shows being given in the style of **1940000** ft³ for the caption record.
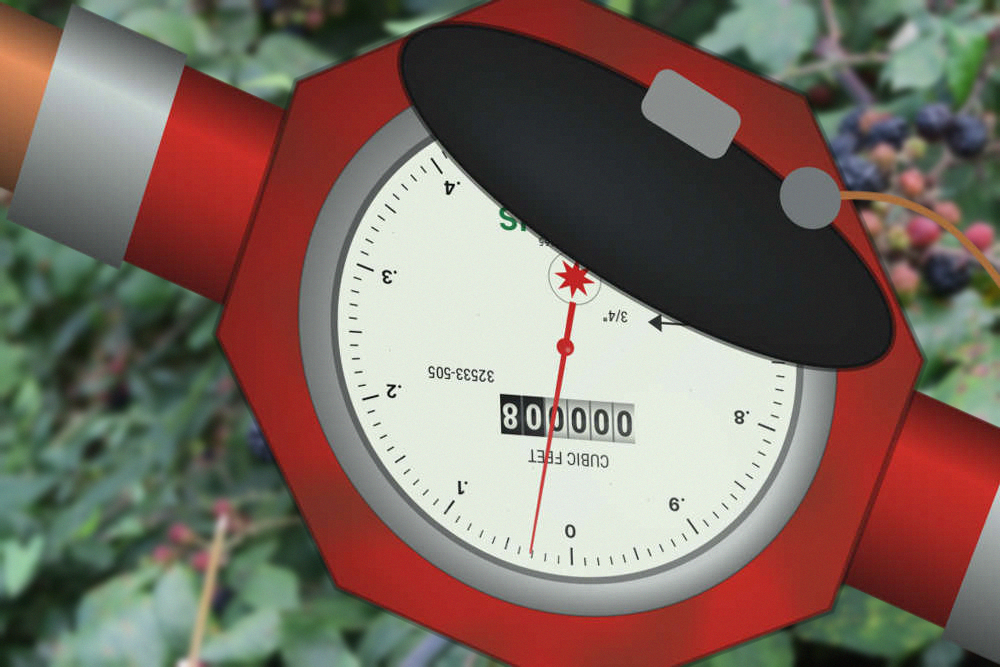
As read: **8.03** ft³
